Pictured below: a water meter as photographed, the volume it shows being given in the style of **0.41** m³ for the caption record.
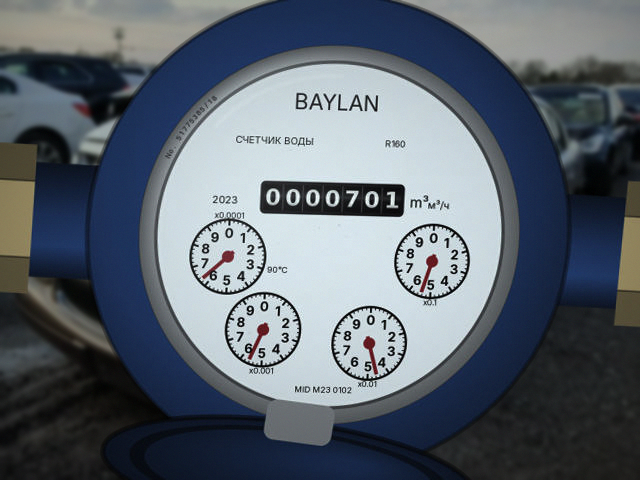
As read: **701.5456** m³
